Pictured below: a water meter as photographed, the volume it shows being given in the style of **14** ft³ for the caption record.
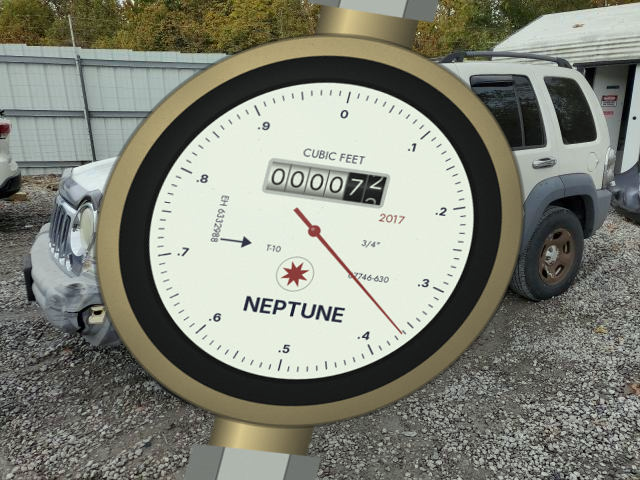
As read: **72.36** ft³
